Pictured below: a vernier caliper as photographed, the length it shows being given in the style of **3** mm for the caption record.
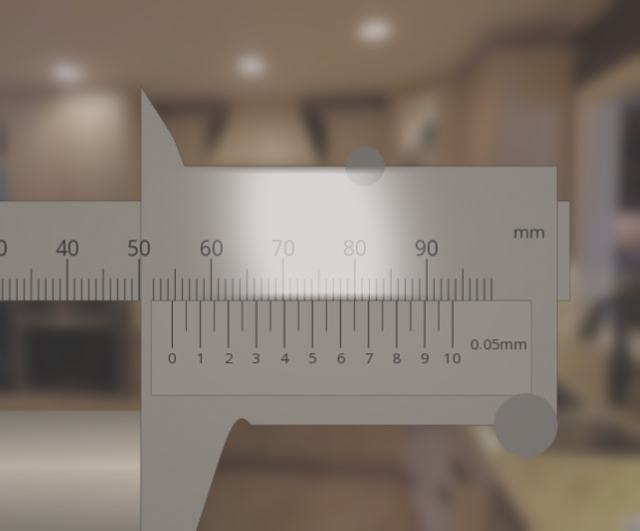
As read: **54.6** mm
